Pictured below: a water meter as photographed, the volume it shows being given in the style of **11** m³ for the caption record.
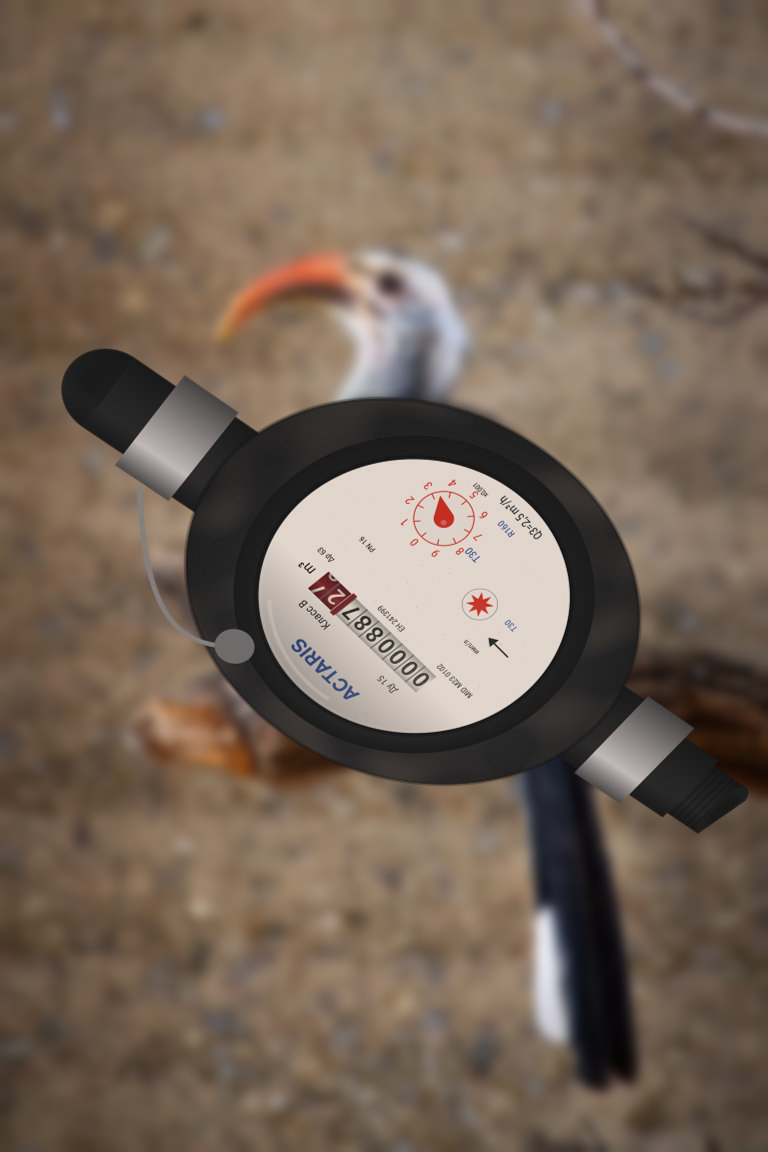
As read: **887.273** m³
